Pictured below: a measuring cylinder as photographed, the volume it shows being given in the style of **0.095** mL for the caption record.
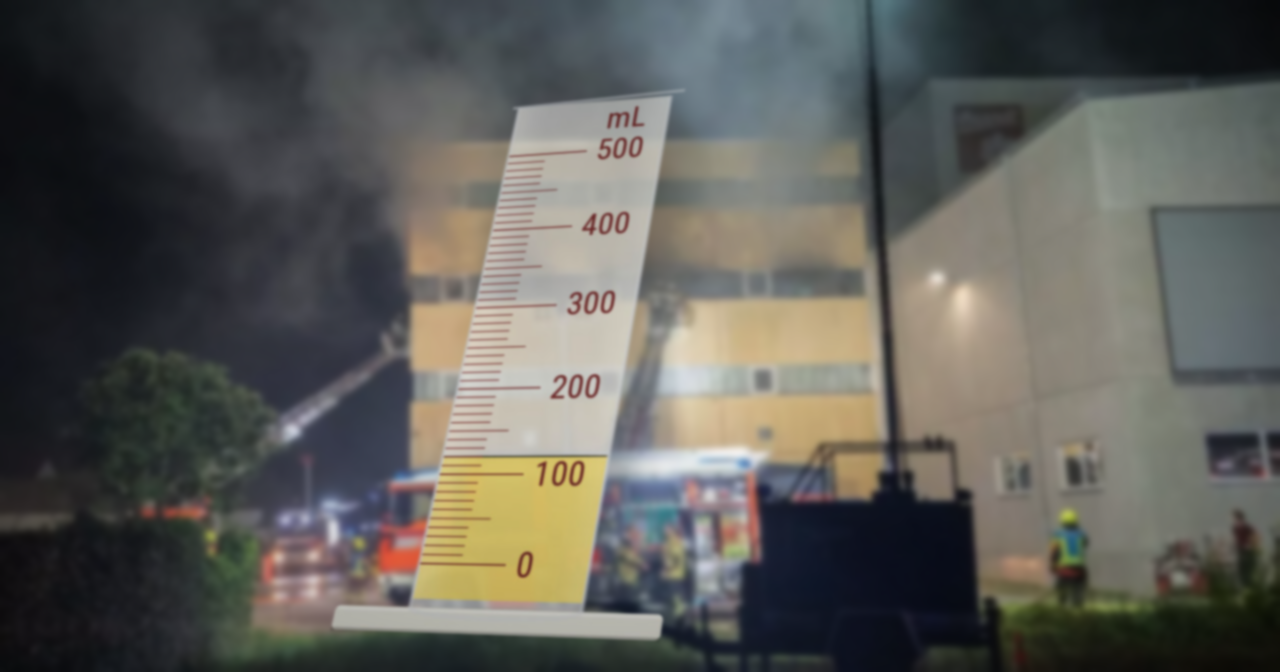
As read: **120** mL
